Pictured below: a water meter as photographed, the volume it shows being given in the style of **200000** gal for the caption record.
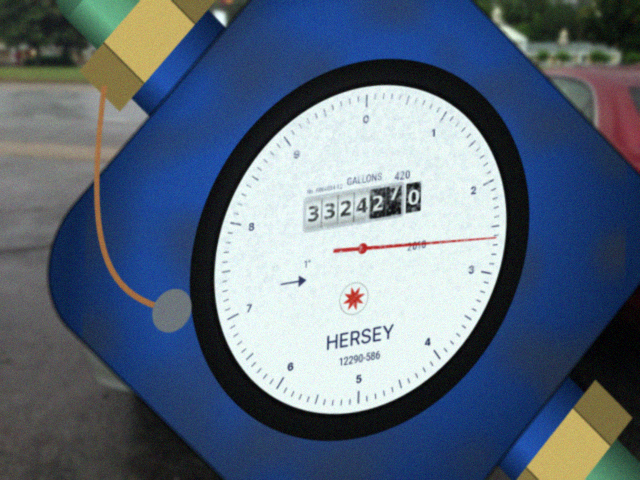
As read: **3324272.6** gal
